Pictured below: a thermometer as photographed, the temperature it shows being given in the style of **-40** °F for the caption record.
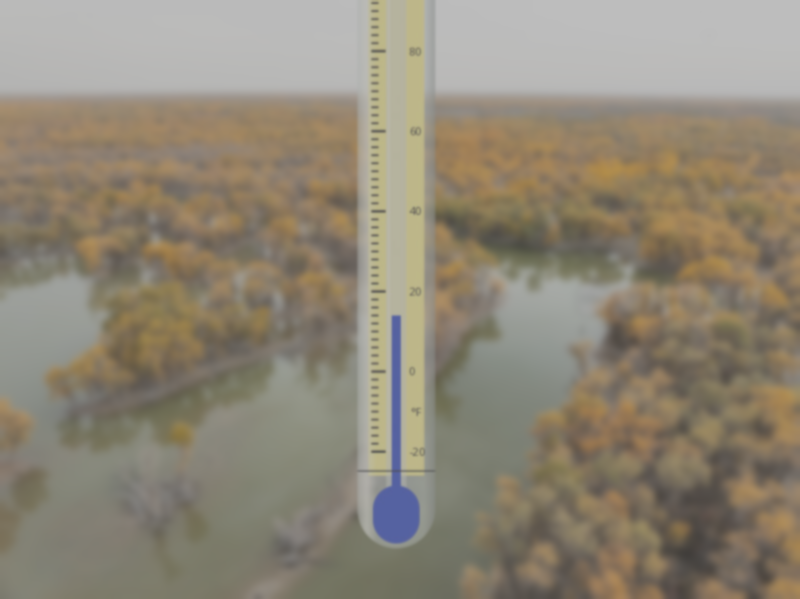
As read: **14** °F
